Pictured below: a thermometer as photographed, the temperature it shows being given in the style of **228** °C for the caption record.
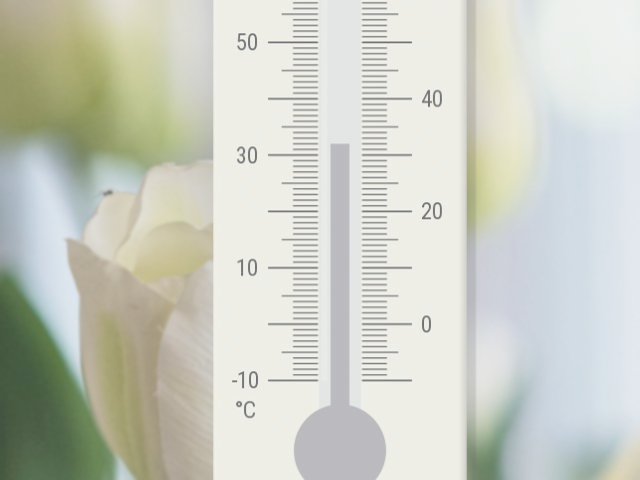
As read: **32** °C
